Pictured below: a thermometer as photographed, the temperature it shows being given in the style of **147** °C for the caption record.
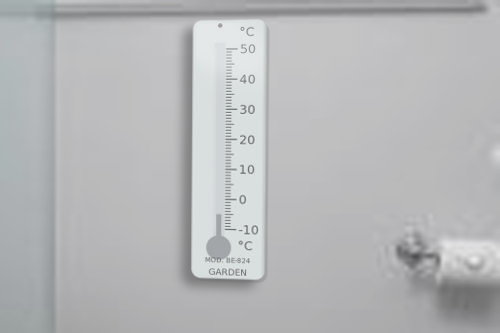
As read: **-5** °C
